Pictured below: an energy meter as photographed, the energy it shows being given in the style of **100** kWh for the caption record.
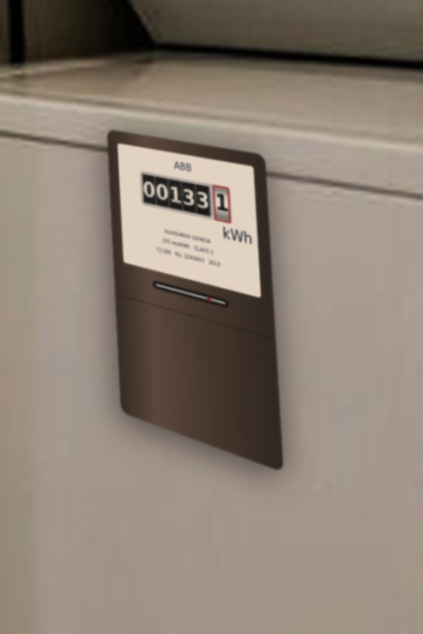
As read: **133.1** kWh
